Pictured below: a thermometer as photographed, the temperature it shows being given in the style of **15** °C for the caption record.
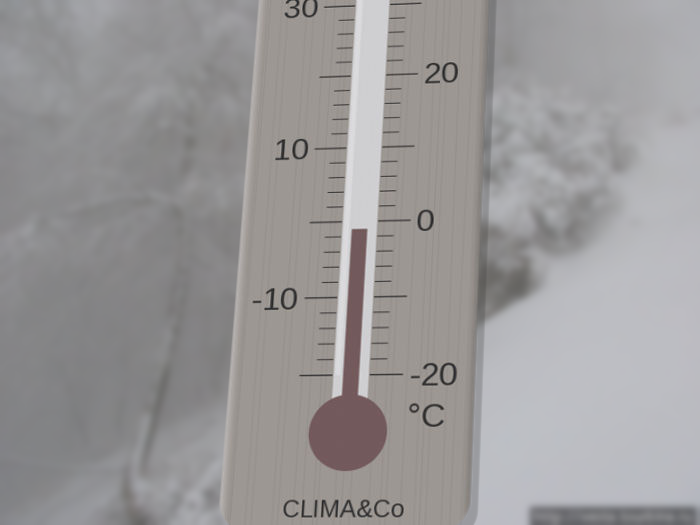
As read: **-1** °C
